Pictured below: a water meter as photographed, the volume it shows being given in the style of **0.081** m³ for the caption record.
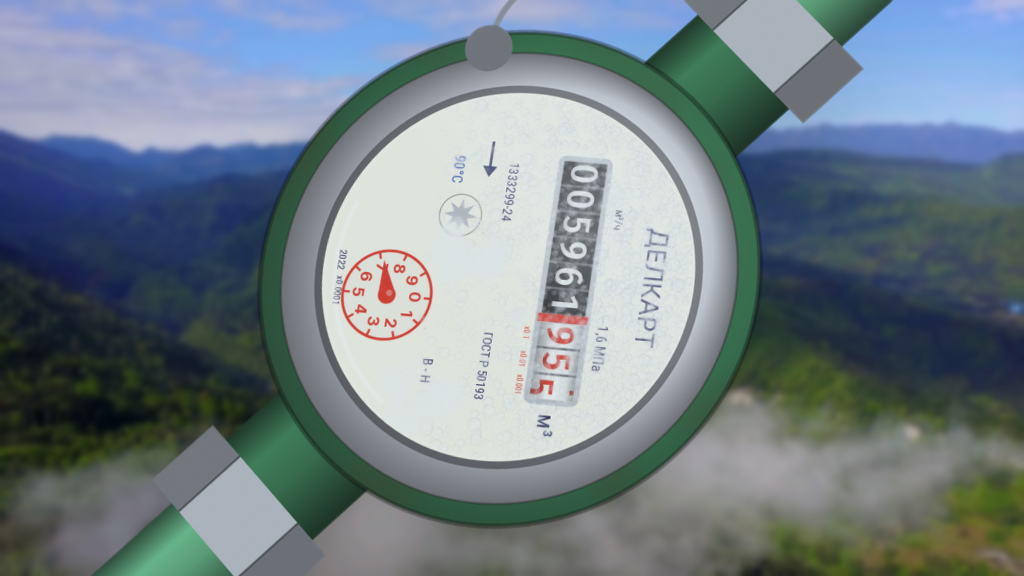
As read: **5961.9547** m³
